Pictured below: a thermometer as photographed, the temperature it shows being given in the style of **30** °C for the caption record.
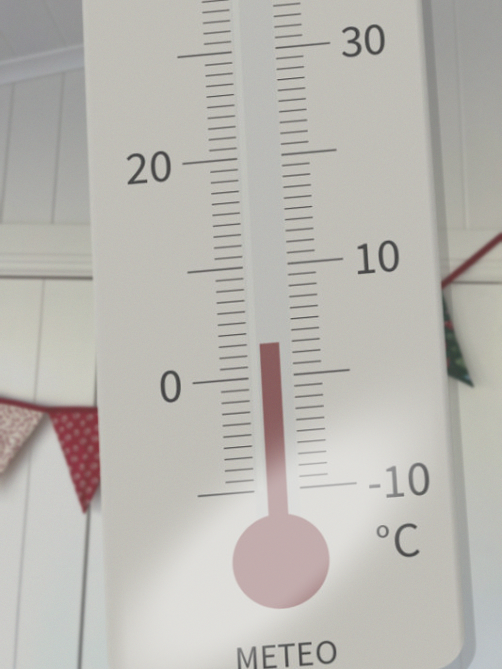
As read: **3** °C
